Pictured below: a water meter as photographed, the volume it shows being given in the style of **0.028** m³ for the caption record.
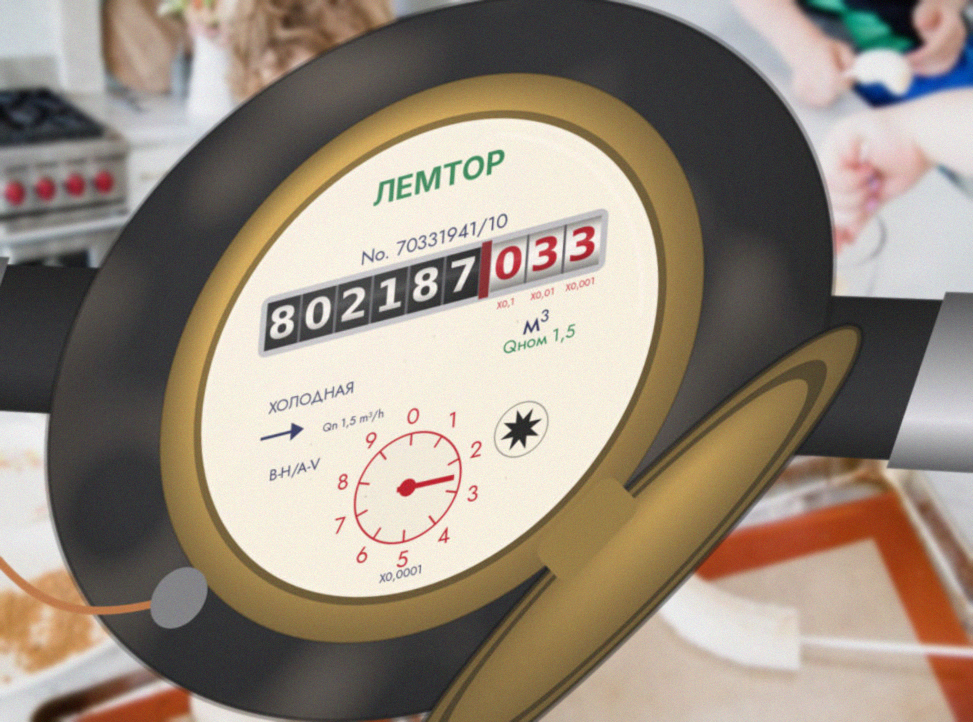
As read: **802187.0332** m³
